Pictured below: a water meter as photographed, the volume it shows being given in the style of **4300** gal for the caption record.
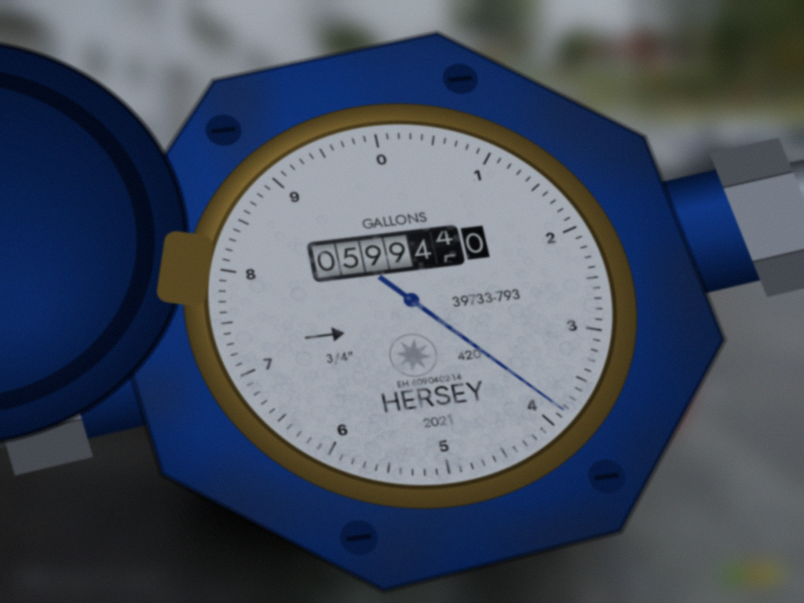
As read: **599443.8** gal
